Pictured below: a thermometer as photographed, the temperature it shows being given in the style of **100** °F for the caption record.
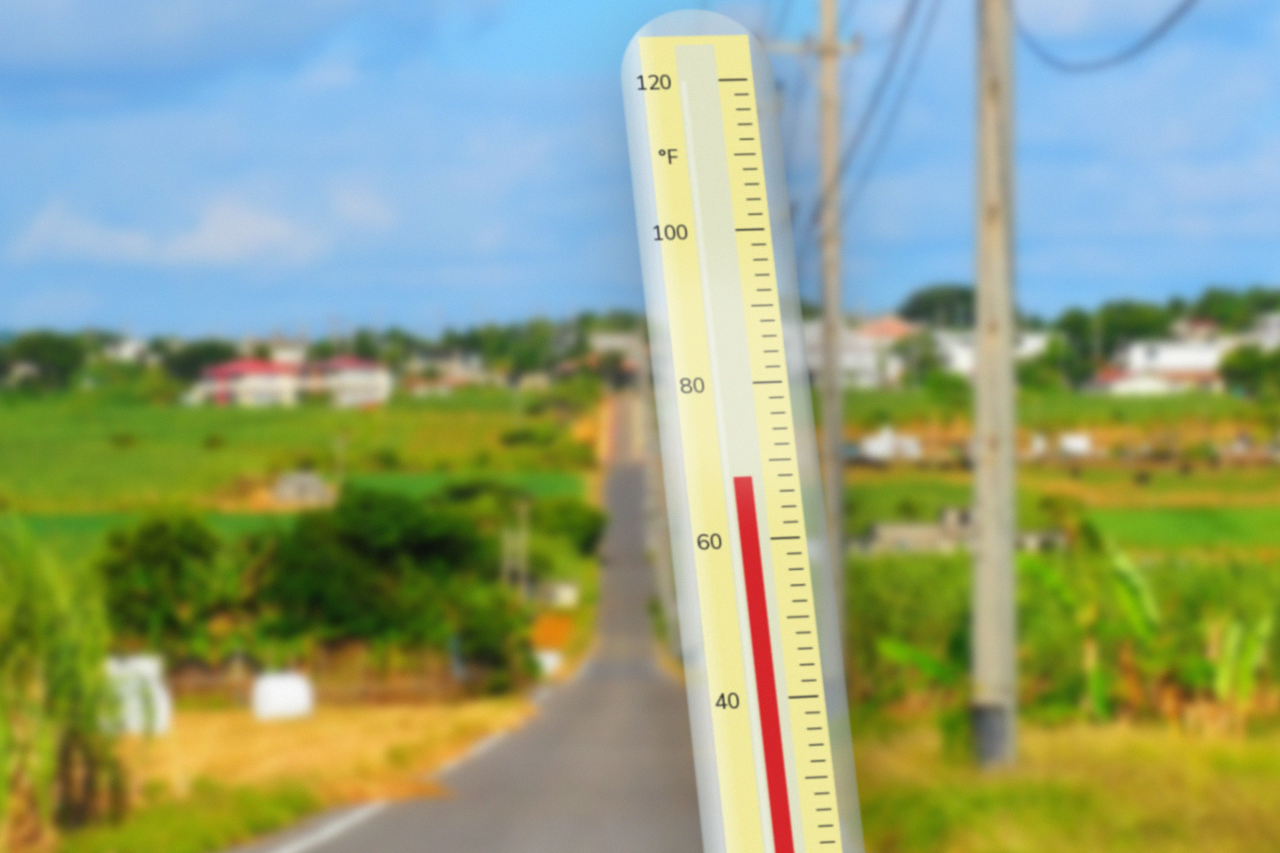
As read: **68** °F
